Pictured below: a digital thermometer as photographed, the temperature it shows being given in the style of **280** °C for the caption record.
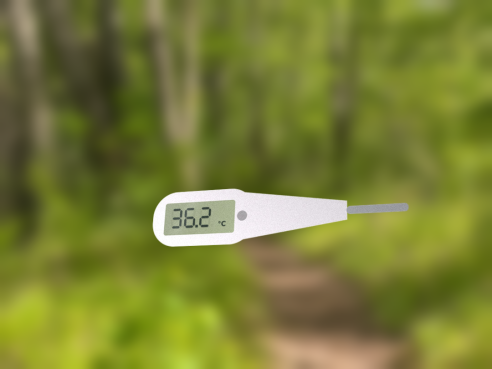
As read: **36.2** °C
